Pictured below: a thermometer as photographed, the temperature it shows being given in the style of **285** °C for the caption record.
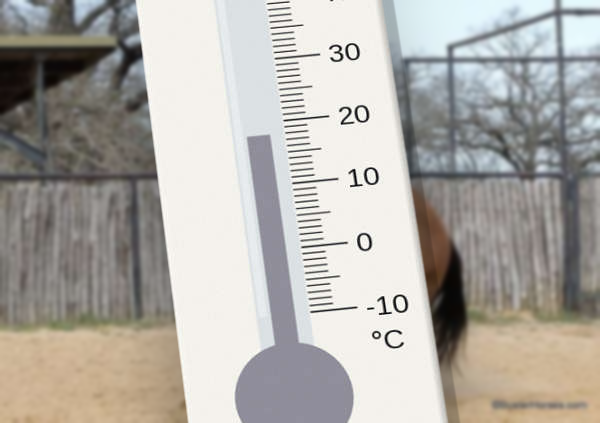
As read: **18** °C
